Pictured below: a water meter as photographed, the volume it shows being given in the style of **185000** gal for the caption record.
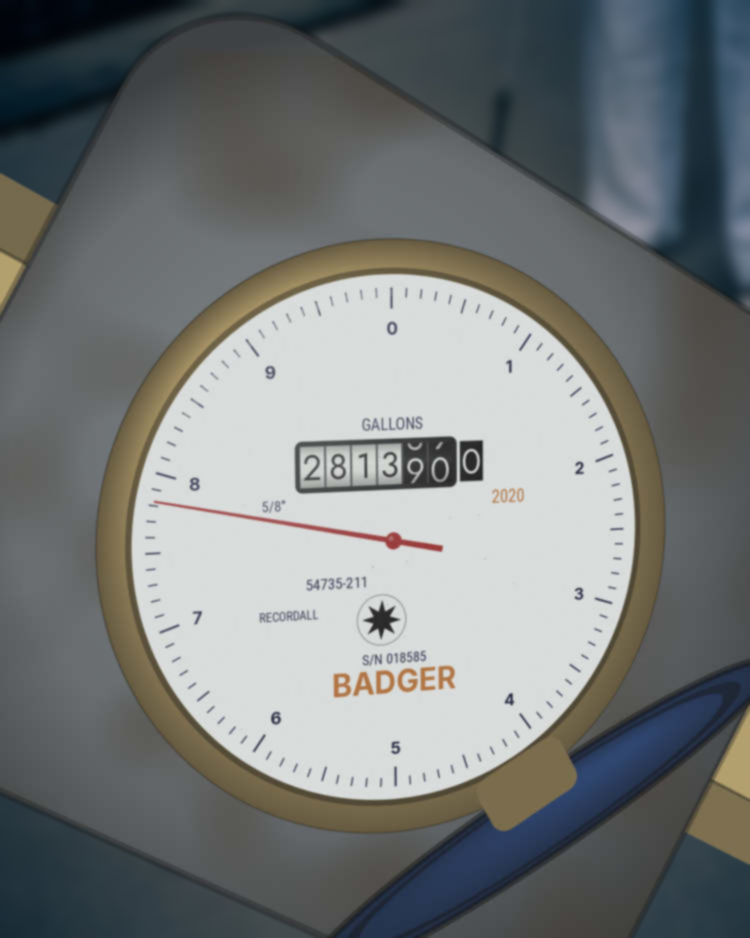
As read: **2813897.8** gal
